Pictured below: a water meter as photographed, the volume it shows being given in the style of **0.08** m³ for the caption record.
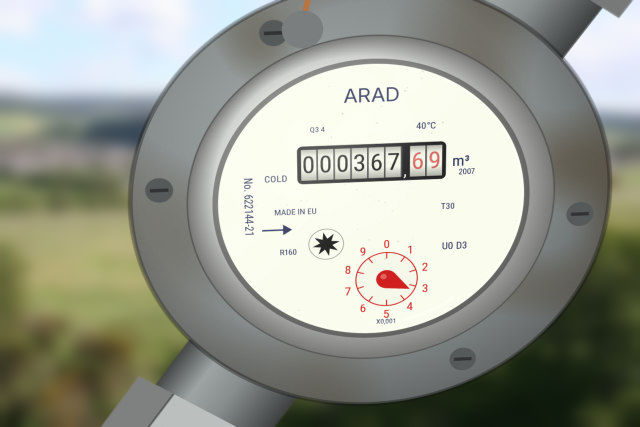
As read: **367.693** m³
